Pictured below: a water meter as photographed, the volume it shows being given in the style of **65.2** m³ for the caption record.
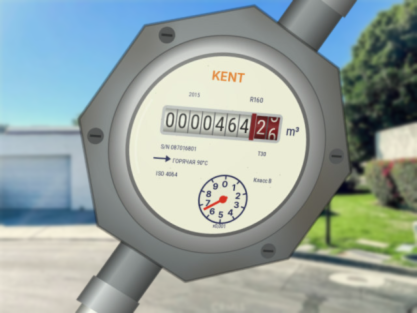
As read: **464.256** m³
